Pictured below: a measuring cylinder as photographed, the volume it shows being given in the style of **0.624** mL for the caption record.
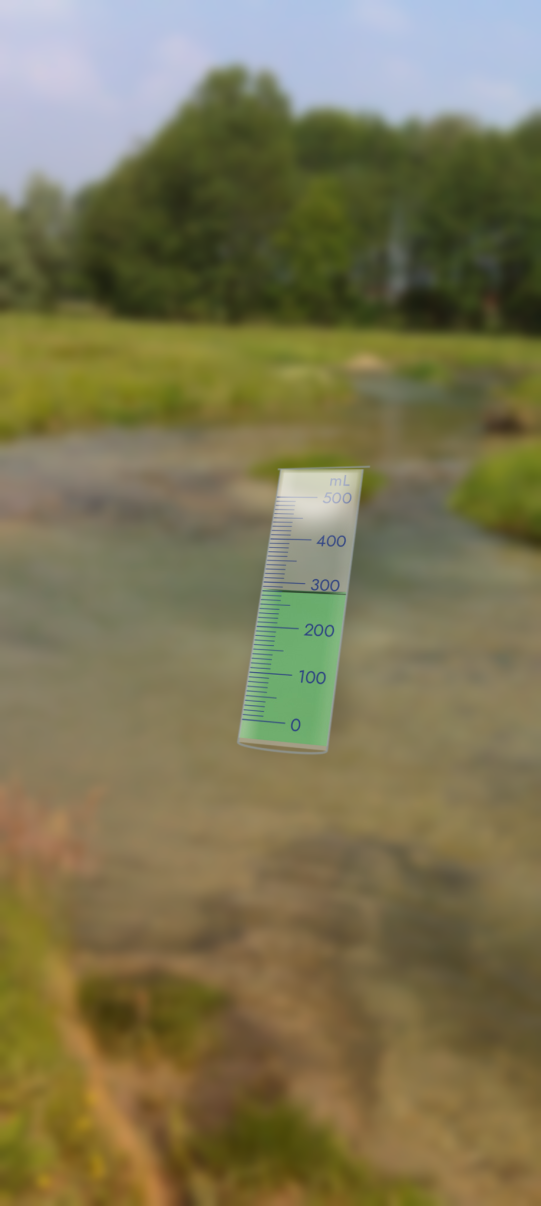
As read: **280** mL
